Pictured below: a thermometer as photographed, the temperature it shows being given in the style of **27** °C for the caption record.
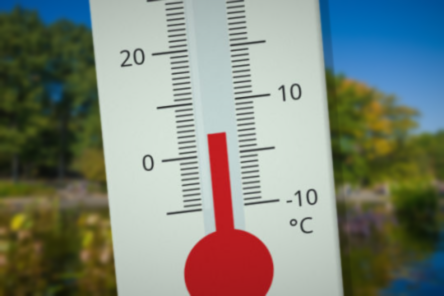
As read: **4** °C
